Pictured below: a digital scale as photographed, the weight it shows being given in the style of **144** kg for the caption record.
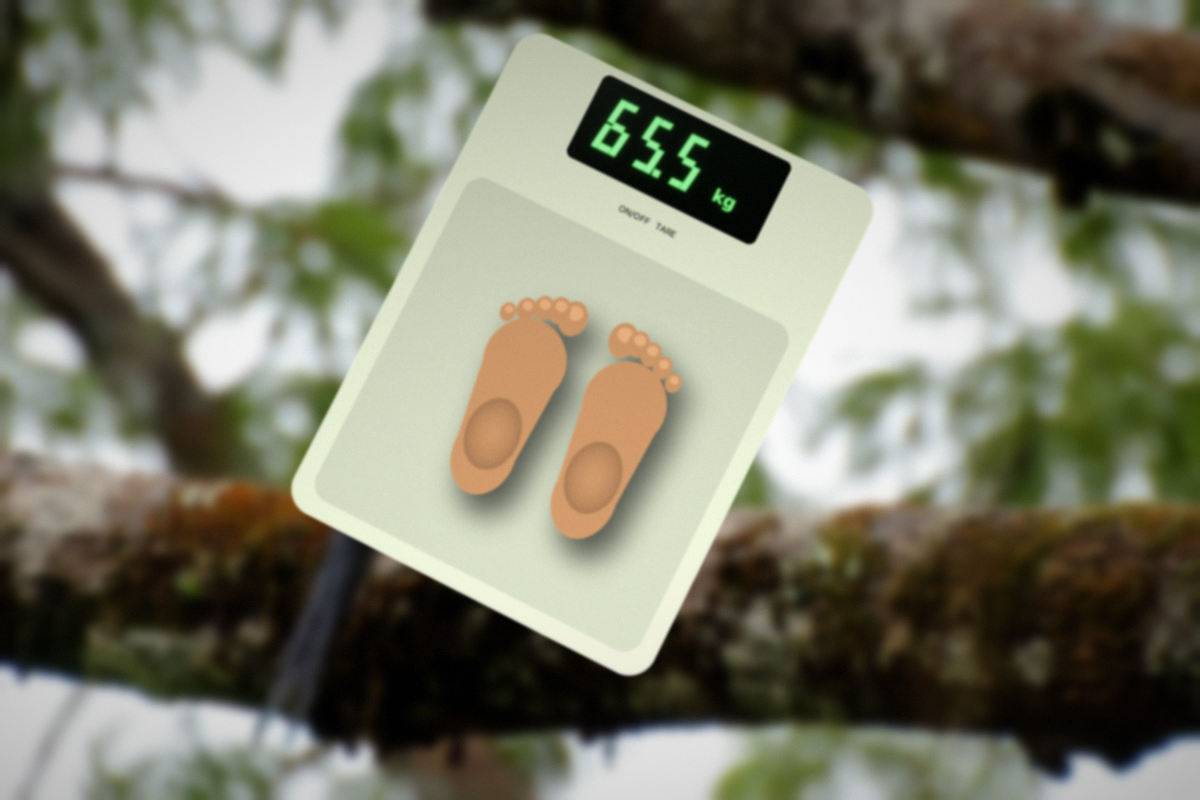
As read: **65.5** kg
